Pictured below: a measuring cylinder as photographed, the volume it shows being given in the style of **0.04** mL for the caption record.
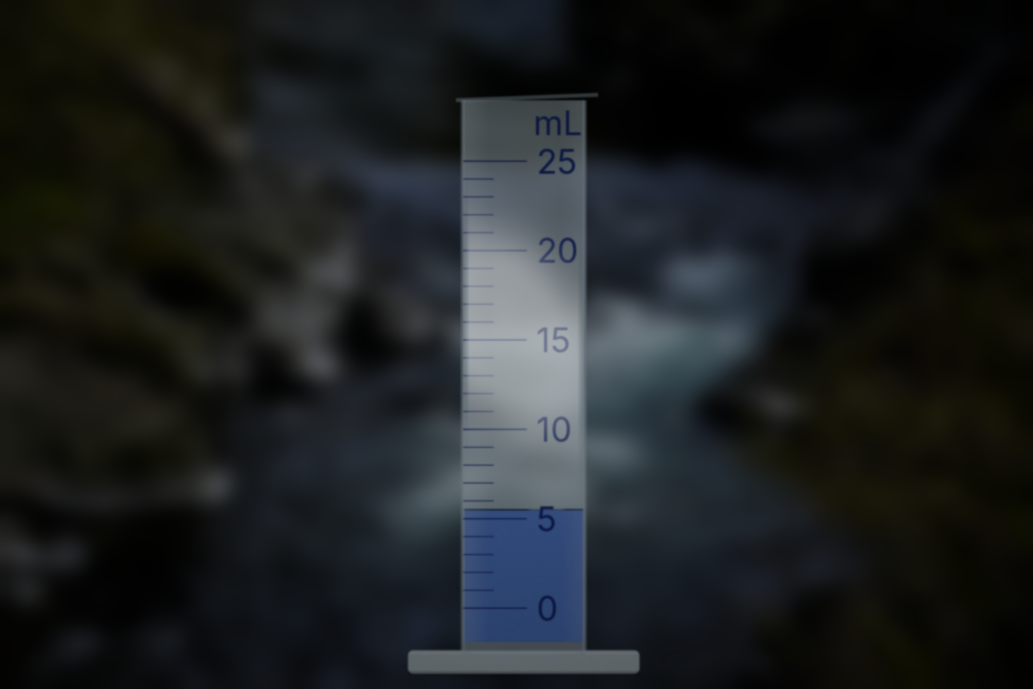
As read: **5.5** mL
